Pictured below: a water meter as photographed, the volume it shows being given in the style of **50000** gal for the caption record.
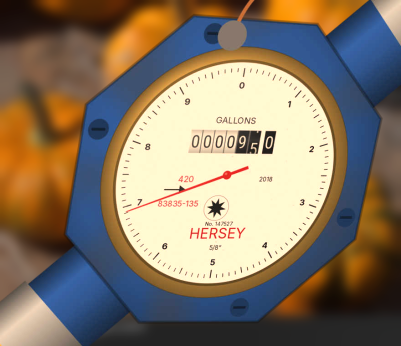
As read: **946.9** gal
